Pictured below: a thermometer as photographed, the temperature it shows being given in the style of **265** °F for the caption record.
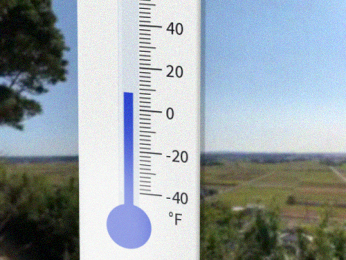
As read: **8** °F
